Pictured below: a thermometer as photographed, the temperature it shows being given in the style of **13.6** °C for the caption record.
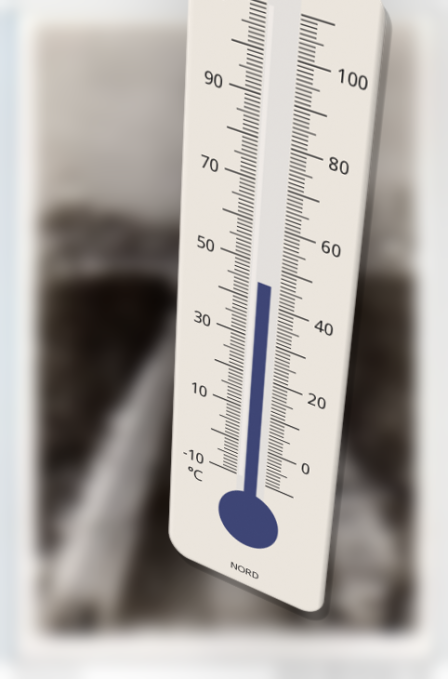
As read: **45** °C
